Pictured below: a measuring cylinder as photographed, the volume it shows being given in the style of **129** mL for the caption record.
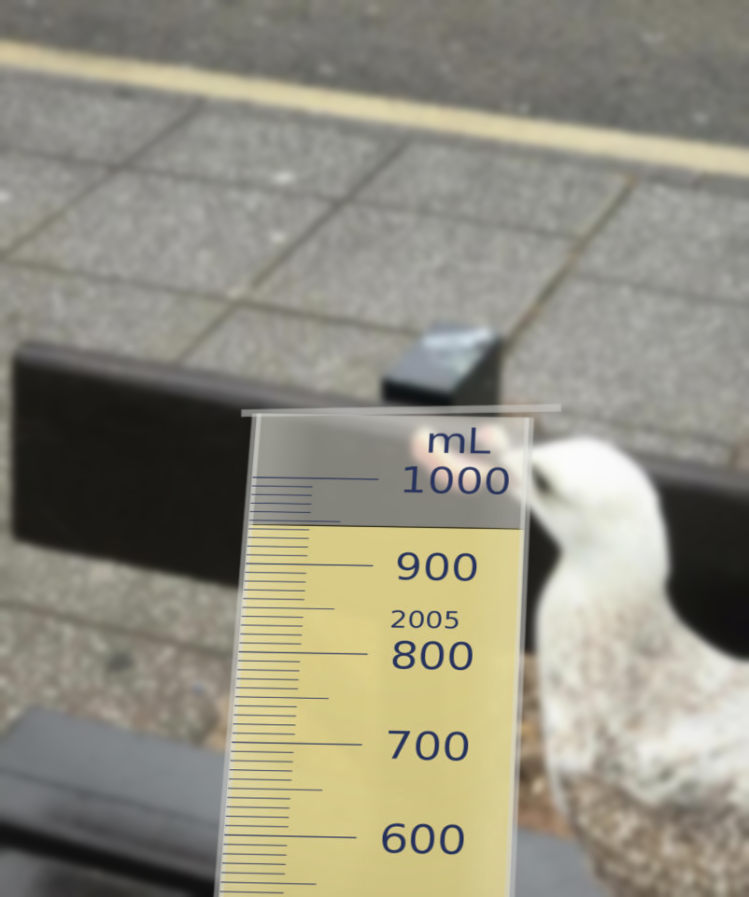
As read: **945** mL
